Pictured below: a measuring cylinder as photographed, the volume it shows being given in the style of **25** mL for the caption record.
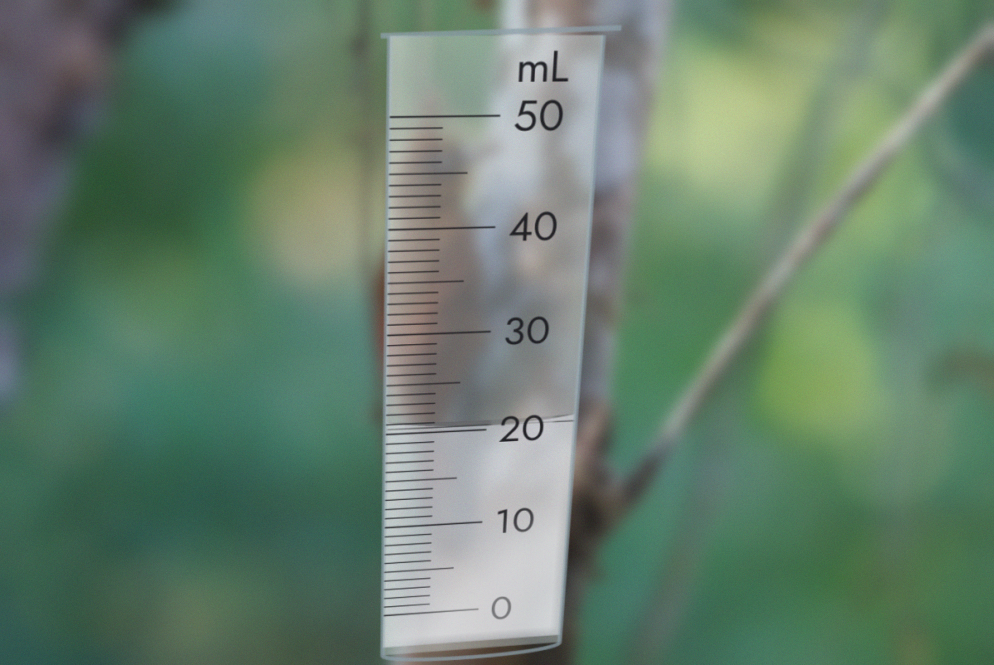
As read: **20.5** mL
